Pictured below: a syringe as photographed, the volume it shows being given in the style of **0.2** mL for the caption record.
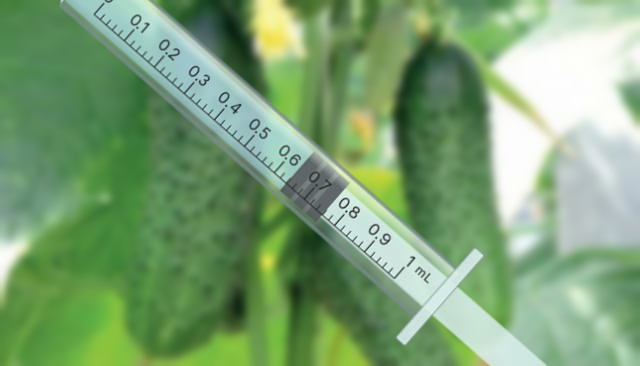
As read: **0.64** mL
